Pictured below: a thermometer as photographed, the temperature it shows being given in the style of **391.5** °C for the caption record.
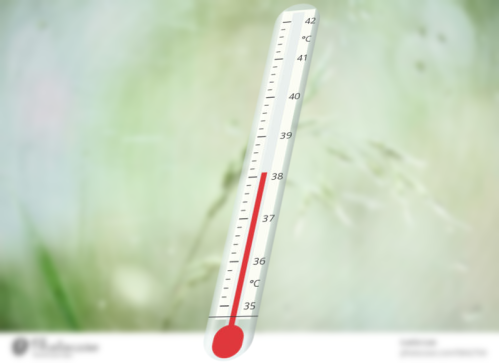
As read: **38.1** °C
